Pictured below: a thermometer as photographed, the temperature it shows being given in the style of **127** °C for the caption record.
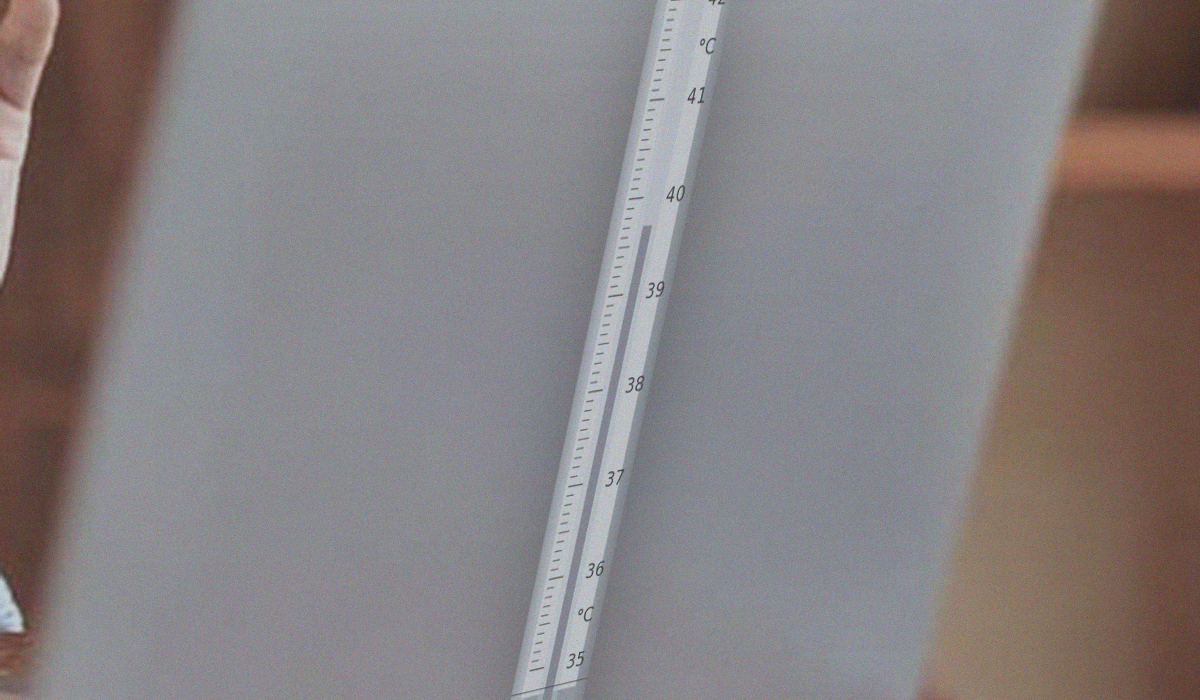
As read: **39.7** °C
